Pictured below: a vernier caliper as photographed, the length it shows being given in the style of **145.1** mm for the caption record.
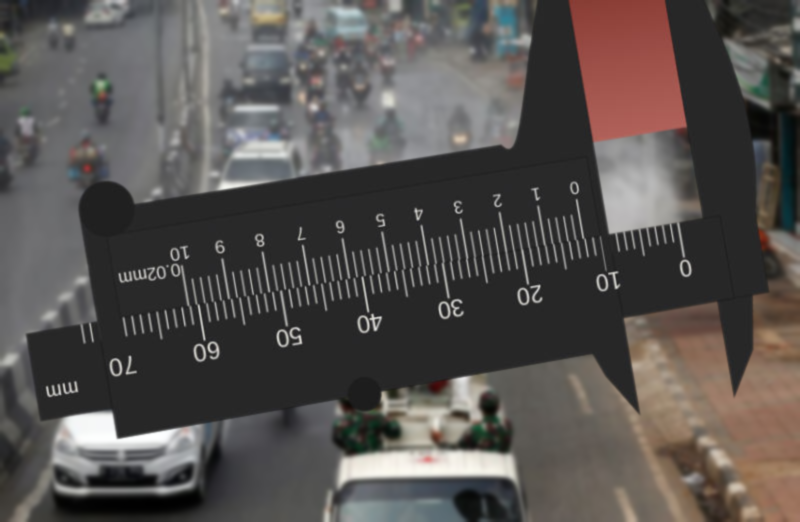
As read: **12.2** mm
